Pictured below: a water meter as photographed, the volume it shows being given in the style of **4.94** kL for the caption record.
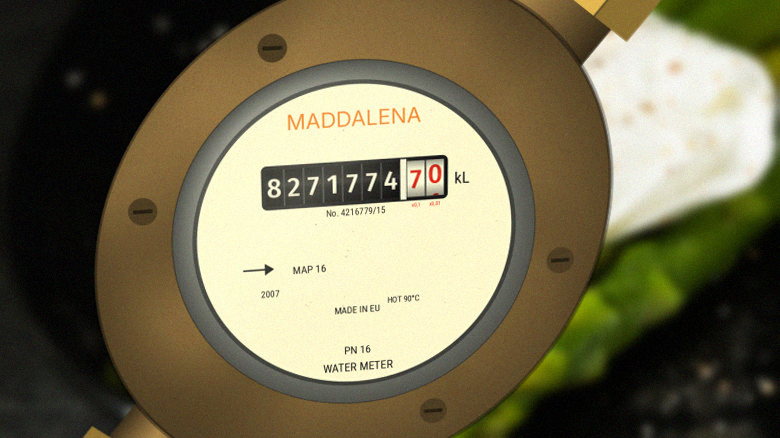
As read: **8271774.70** kL
